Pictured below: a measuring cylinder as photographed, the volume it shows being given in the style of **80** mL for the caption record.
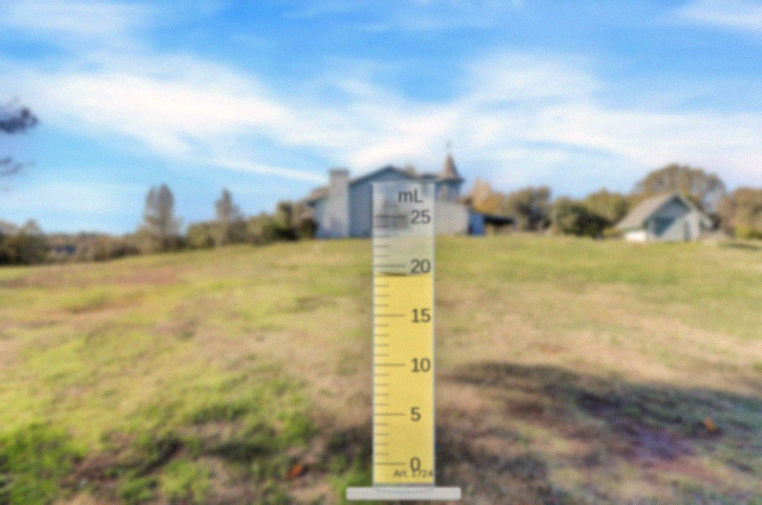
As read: **19** mL
